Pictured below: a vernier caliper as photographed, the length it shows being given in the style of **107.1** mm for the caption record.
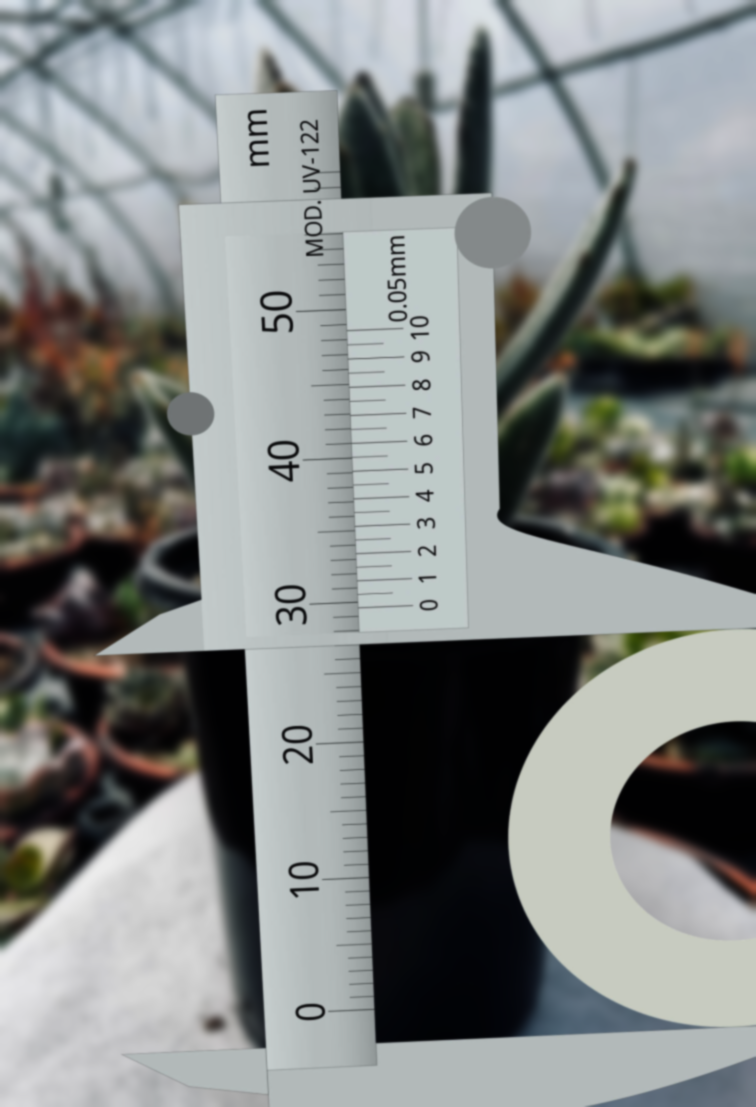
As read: **29.6** mm
